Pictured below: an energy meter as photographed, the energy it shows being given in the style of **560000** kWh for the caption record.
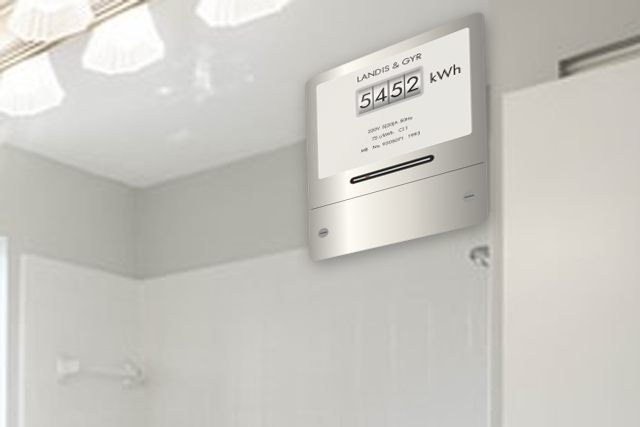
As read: **5452** kWh
